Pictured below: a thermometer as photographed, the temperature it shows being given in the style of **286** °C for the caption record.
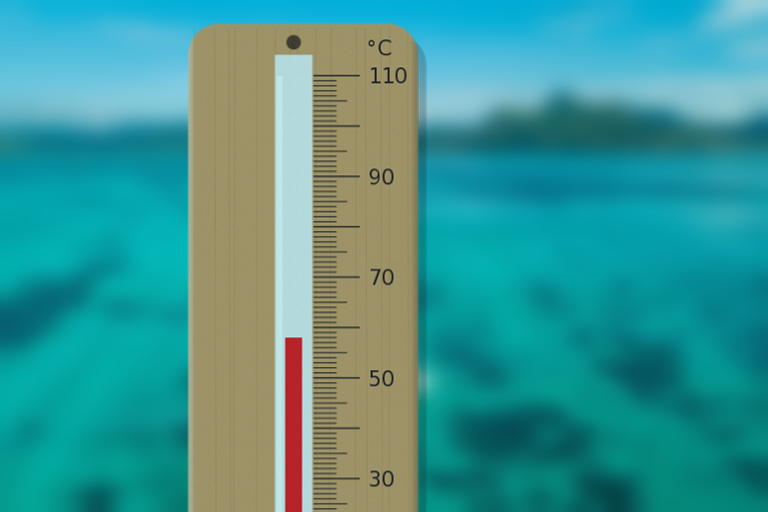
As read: **58** °C
